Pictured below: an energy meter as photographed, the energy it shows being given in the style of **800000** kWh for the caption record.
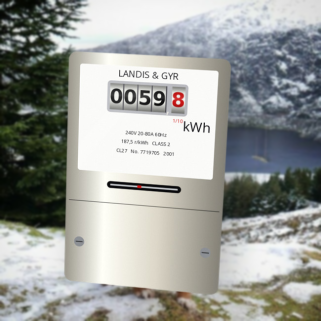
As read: **59.8** kWh
